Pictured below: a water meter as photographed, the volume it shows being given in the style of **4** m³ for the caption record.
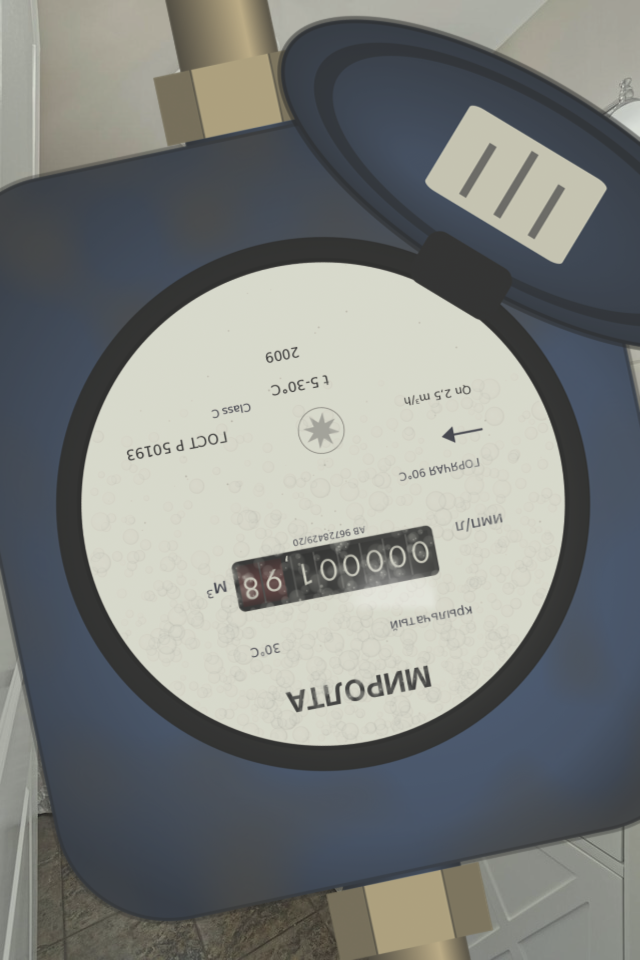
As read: **1.98** m³
